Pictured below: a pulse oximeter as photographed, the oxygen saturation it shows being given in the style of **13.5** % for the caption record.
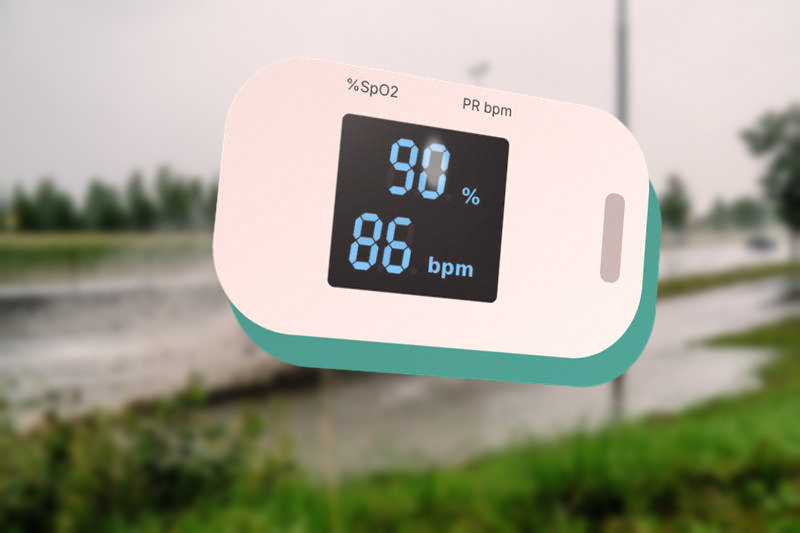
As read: **90** %
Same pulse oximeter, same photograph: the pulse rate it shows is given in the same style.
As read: **86** bpm
